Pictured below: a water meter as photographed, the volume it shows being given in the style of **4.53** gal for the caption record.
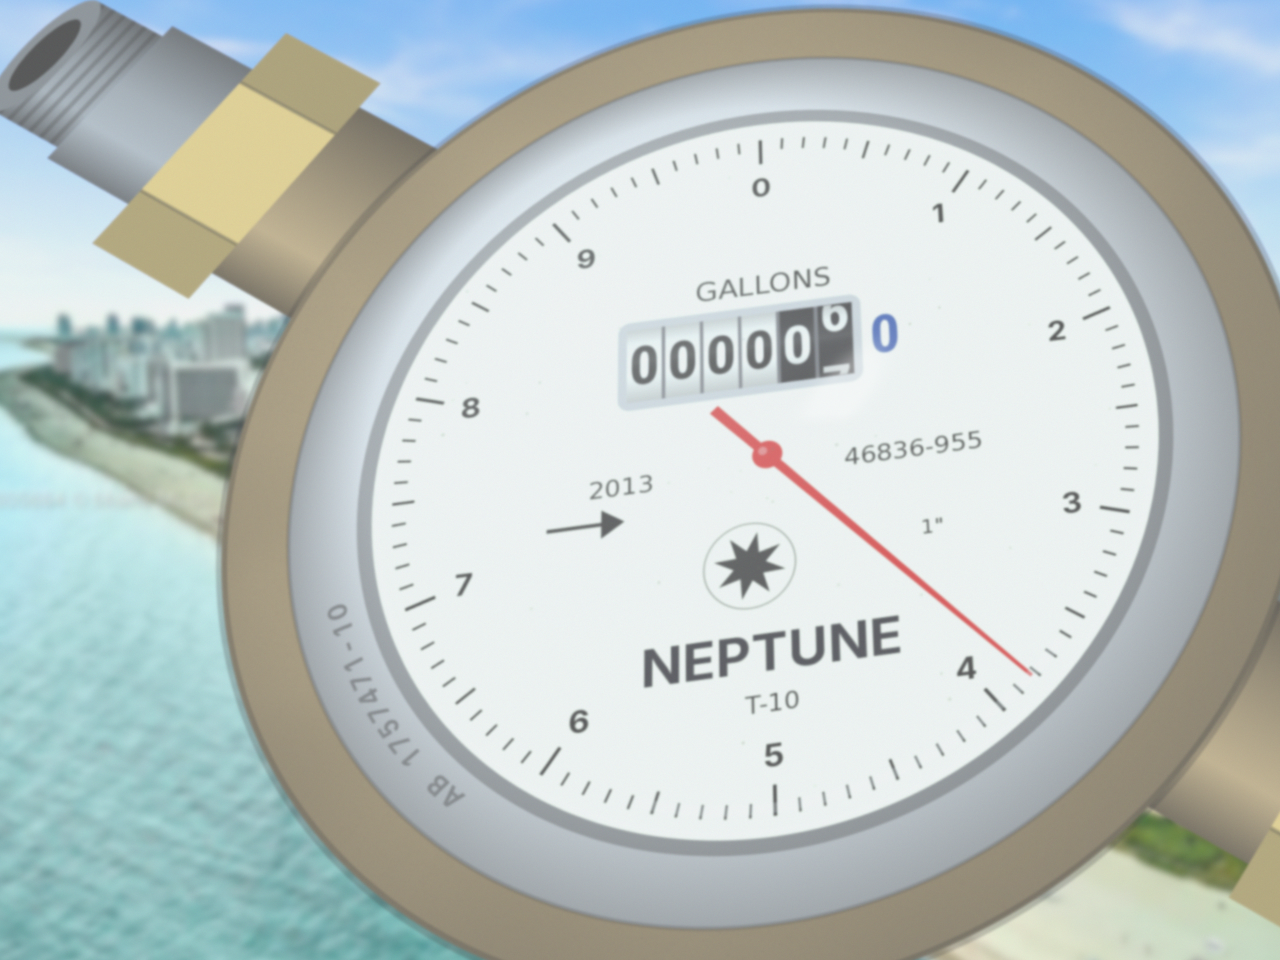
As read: **63.8** gal
